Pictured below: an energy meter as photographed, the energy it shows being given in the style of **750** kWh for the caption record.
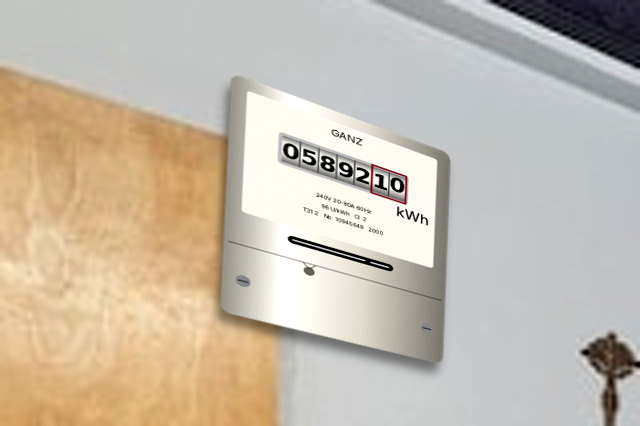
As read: **5892.10** kWh
